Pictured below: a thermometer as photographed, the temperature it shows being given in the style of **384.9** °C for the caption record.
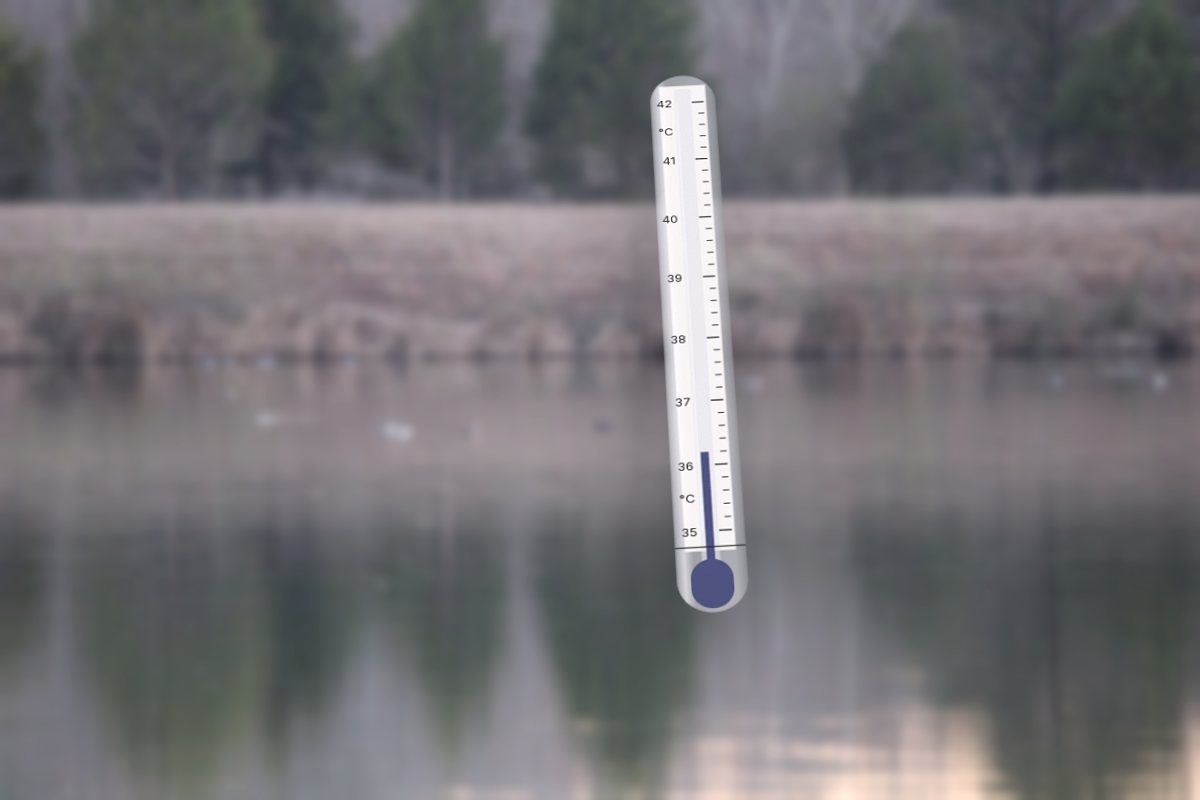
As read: **36.2** °C
